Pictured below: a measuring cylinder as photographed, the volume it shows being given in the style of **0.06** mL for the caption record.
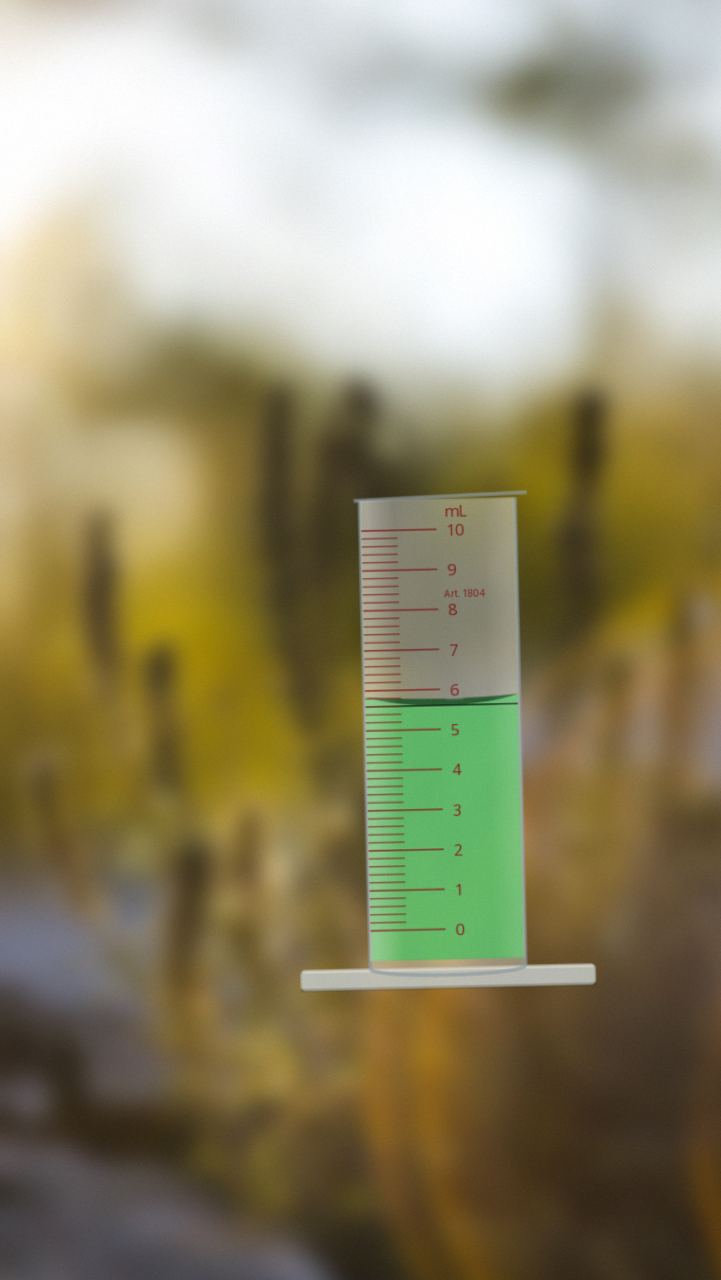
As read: **5.6** mL
